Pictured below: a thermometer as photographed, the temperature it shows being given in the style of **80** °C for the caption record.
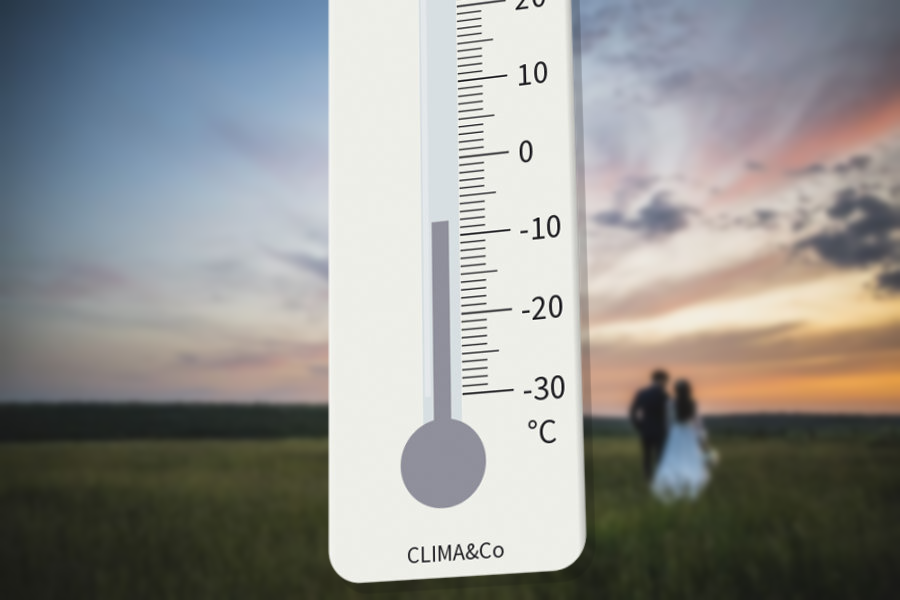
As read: **-8** °C
